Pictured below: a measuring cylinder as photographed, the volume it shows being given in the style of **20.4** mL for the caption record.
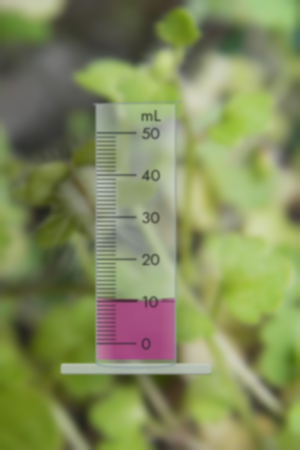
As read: **10** mL
